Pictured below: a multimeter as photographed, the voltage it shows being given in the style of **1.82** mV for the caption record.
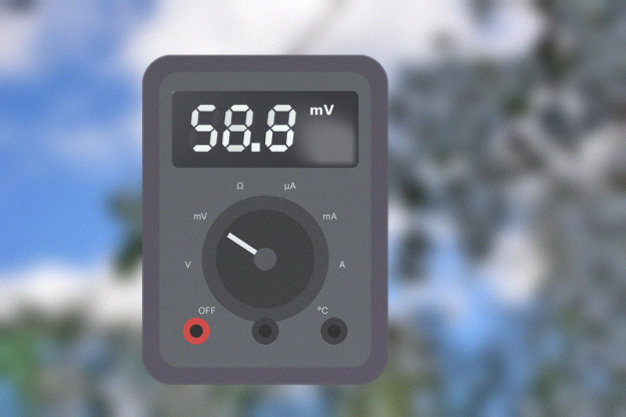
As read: **58.8** mV
